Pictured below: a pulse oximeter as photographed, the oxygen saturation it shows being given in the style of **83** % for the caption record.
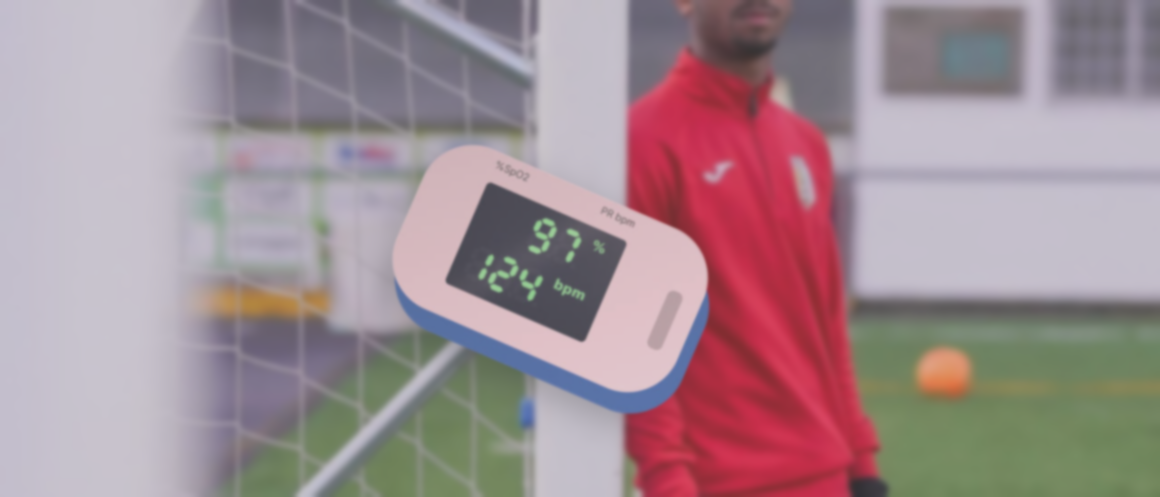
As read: **97** %
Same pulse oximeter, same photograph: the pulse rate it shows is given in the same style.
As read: **124** bpm
